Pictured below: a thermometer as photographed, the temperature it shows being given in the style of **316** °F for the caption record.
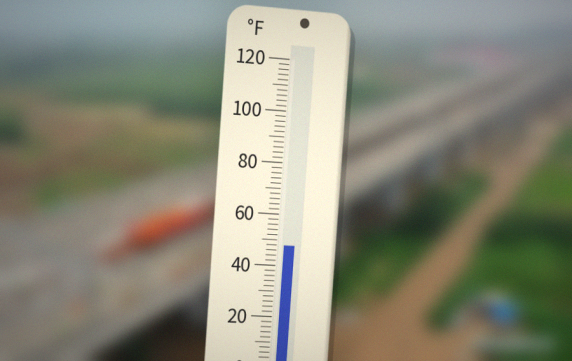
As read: **48** °F
